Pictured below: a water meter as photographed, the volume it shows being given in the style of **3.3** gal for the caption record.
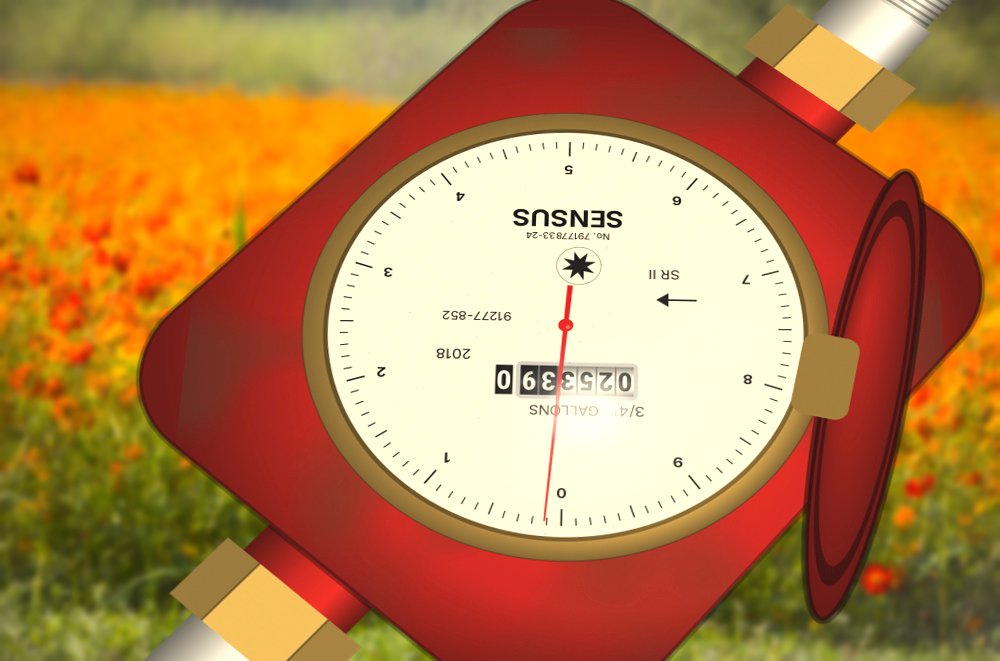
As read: **253390.1** gal
